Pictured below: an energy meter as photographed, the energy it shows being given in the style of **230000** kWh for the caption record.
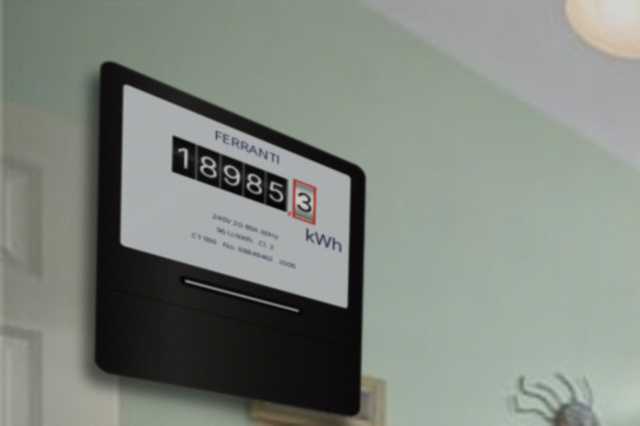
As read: **18985.3** kWh
